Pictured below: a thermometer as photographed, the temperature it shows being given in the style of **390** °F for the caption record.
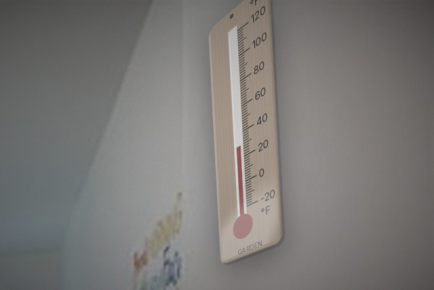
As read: **30** °F
